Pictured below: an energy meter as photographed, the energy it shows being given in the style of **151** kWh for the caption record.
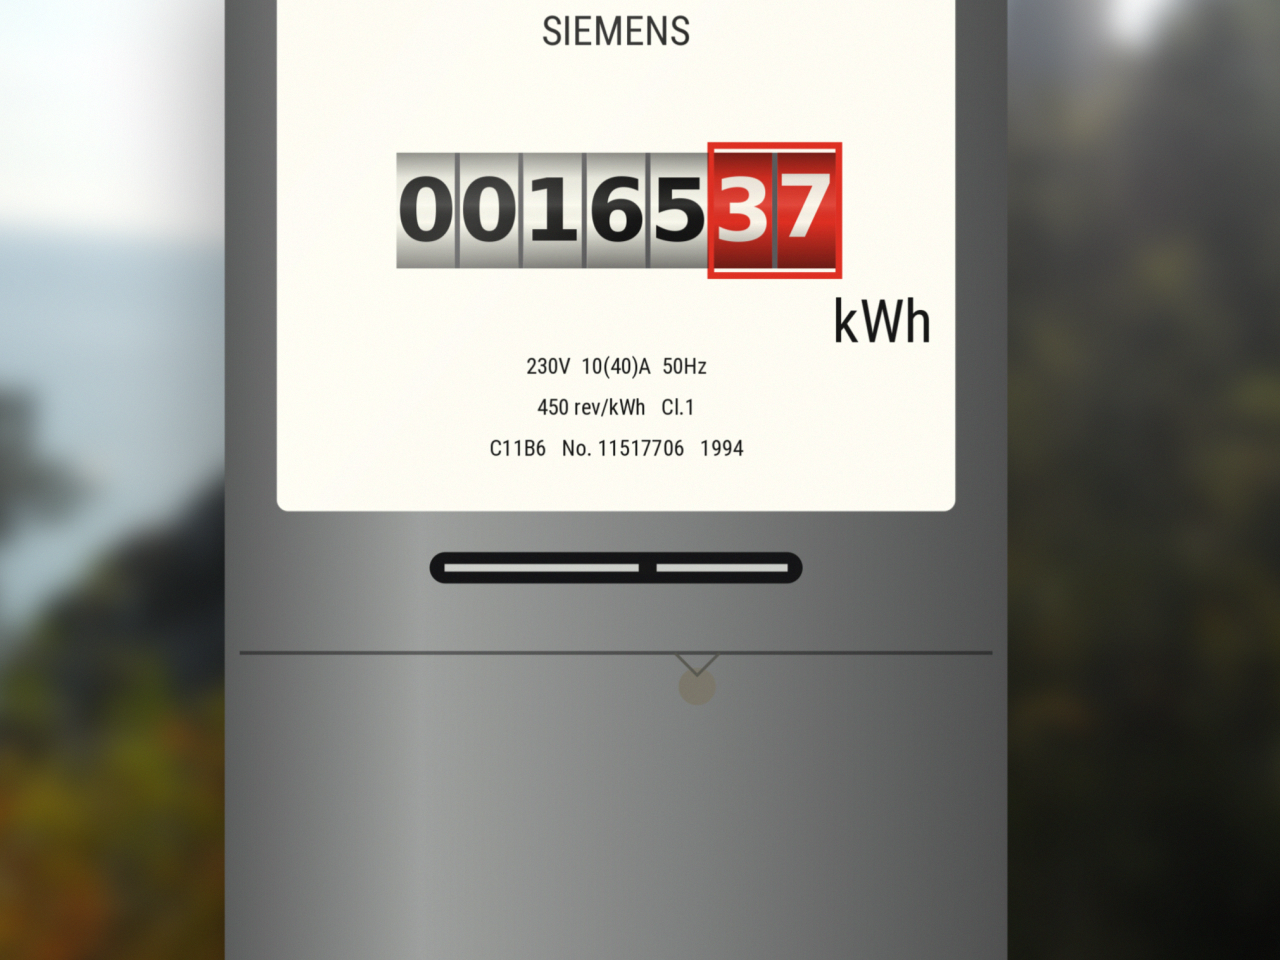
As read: **165.37** kWh
